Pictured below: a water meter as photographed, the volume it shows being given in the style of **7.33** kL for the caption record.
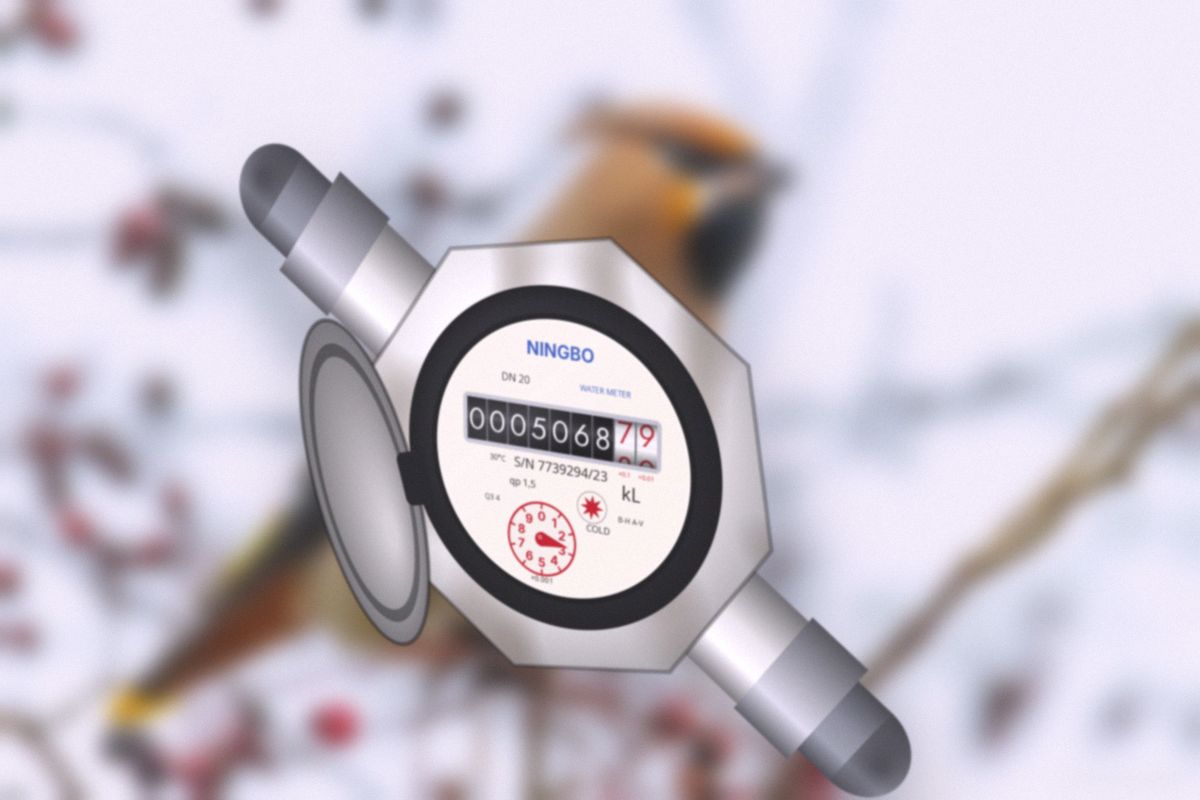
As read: **5068.792** kL
